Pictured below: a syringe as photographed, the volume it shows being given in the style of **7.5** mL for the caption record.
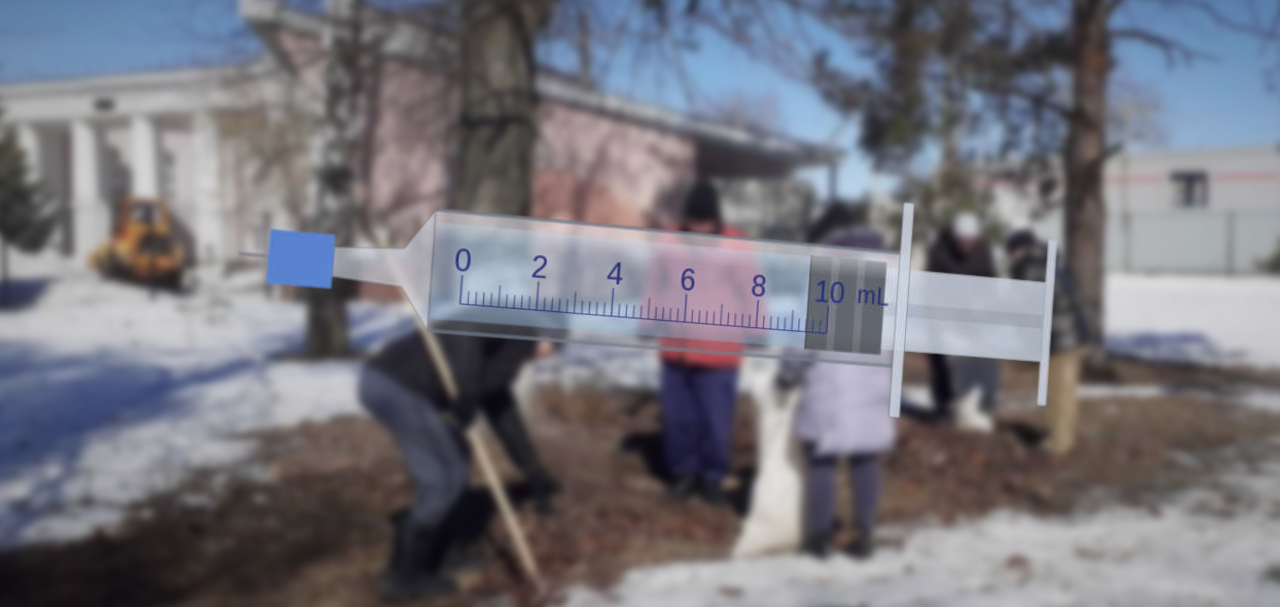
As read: **9.4** mL
